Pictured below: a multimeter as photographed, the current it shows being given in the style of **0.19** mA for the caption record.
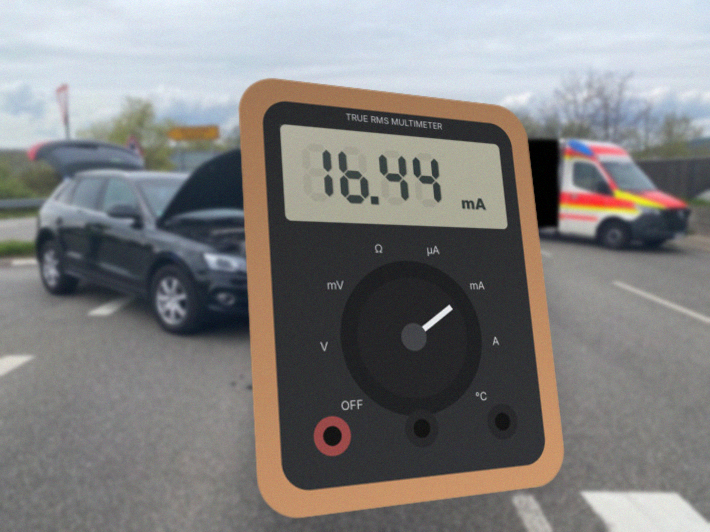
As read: **16.44** mA
